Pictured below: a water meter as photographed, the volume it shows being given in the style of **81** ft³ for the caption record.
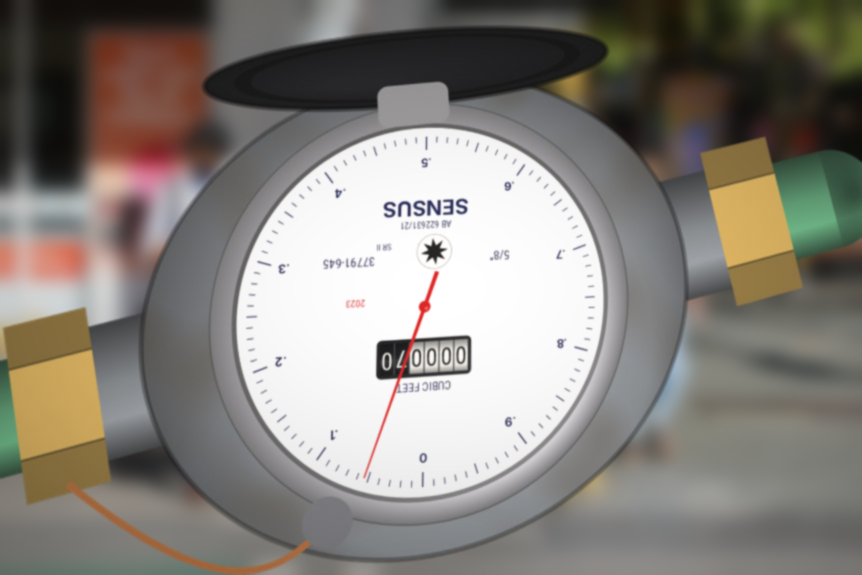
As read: **70.05** ft³
